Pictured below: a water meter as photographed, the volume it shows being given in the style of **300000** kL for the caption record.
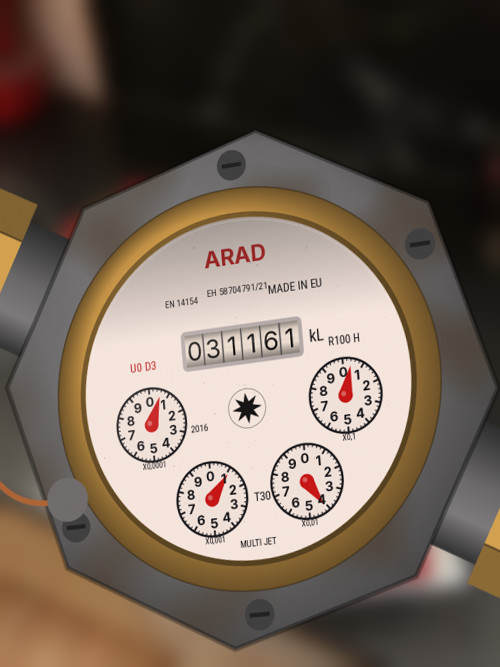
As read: **31161.0410** kL
